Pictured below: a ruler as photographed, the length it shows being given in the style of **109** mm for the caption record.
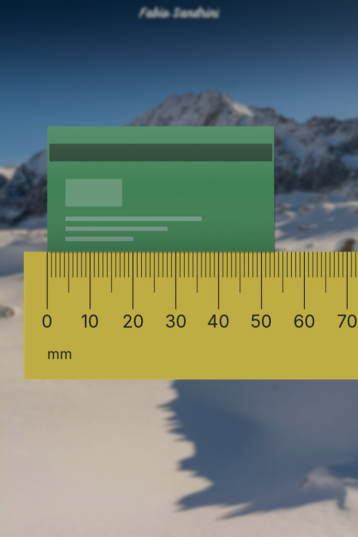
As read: **53** mm
